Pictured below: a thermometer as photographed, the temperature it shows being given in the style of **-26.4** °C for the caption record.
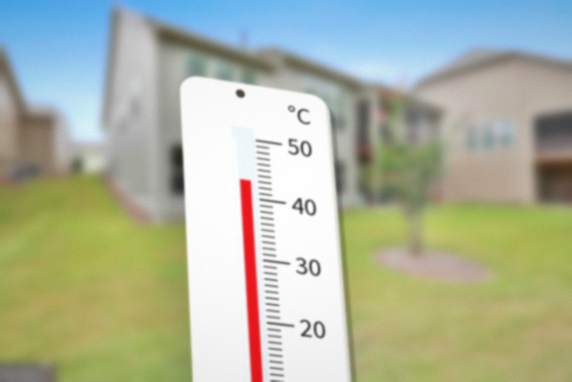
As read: **43** °C
